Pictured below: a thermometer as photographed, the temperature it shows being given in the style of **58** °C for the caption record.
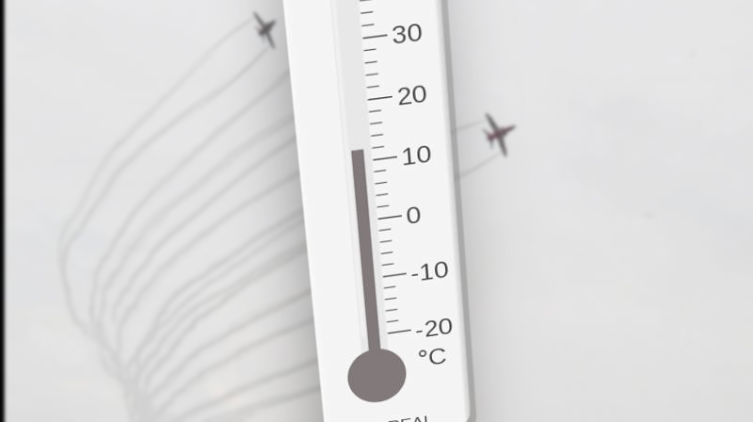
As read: **12** °C
